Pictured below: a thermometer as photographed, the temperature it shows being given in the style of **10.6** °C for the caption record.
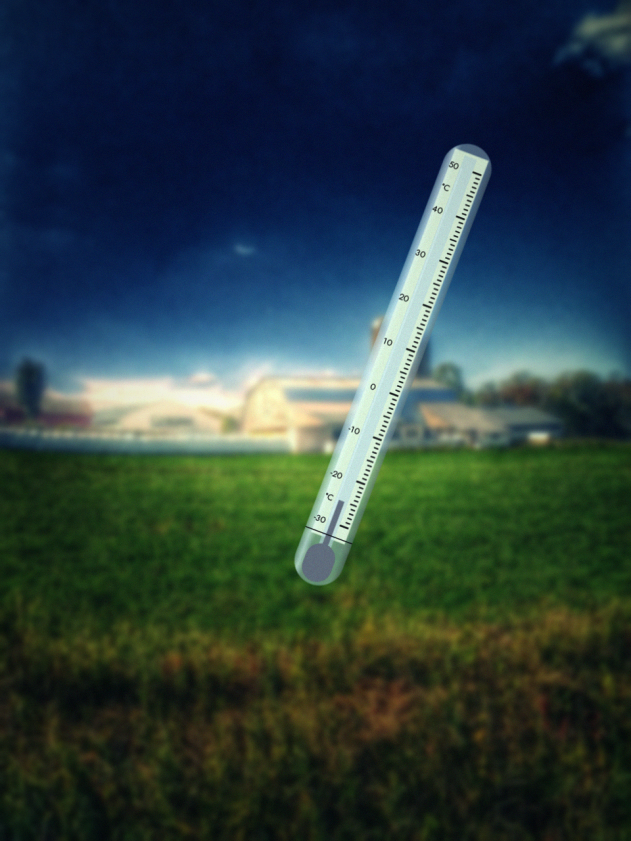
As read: **-25** °C
